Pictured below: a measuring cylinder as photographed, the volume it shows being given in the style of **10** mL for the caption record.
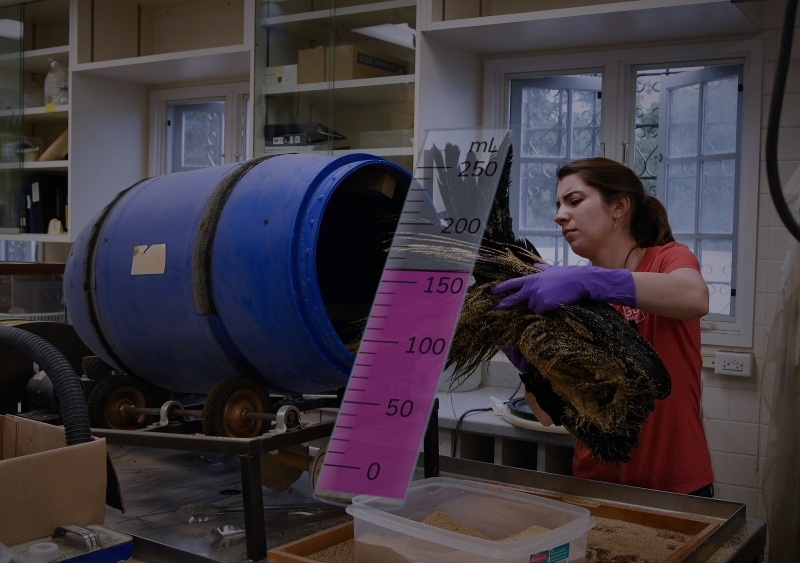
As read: **160** mL
